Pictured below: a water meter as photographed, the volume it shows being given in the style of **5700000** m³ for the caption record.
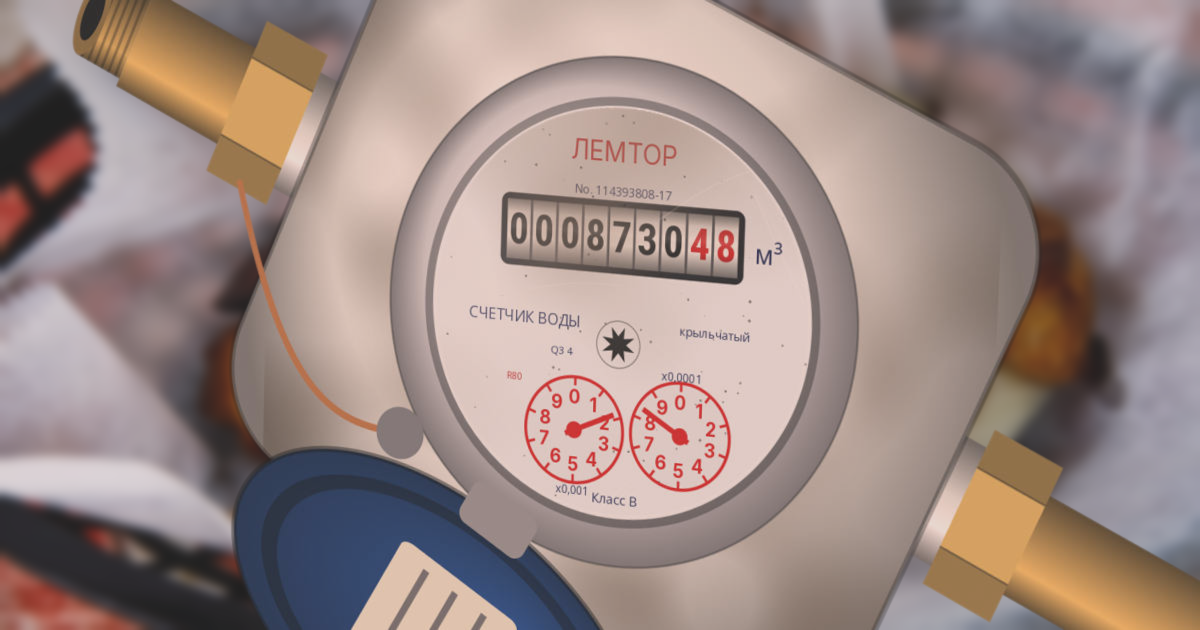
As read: **8730.4818** m³
